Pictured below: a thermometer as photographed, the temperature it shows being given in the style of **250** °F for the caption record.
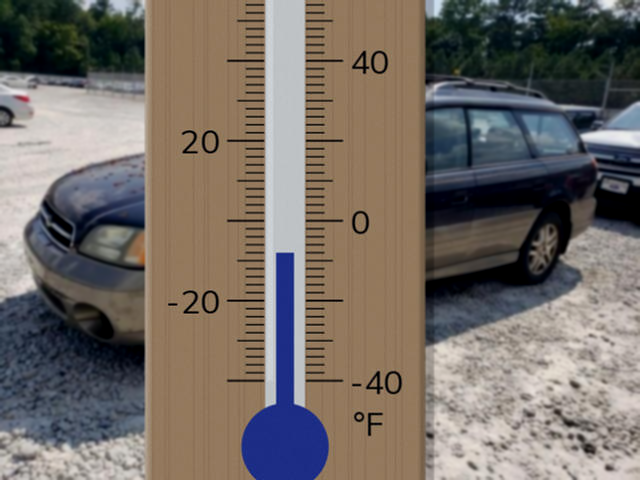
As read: **-8** °F
